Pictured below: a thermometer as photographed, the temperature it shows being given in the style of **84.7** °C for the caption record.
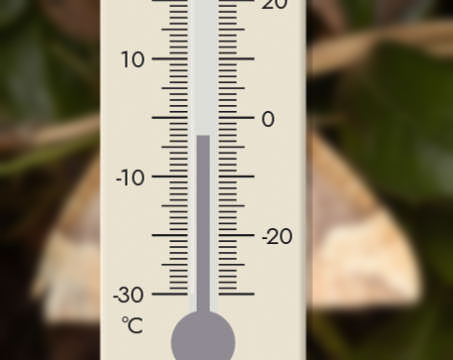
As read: **-3** °C
